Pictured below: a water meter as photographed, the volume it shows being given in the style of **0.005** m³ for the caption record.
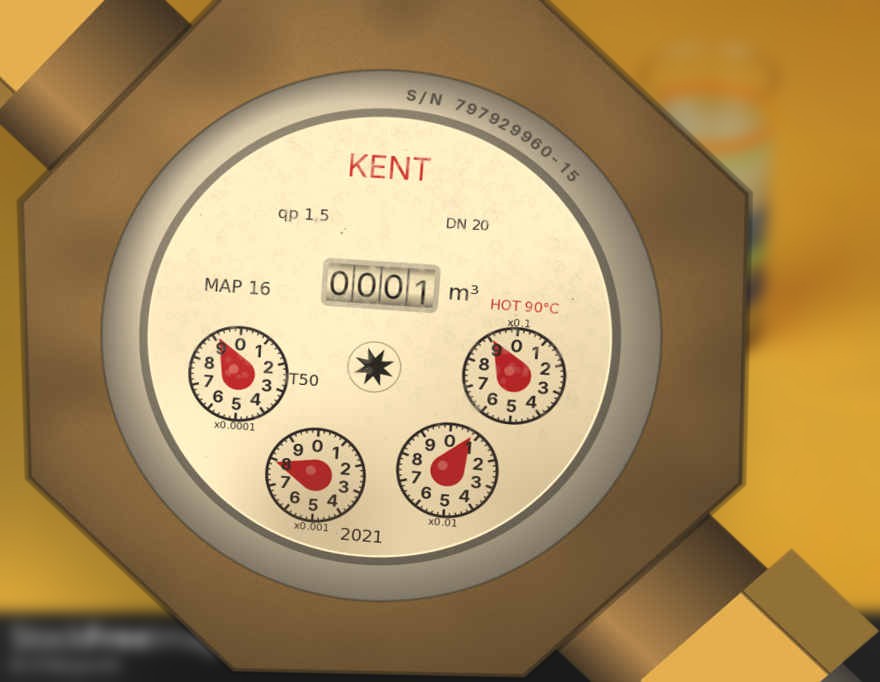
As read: **0.9079** m³
